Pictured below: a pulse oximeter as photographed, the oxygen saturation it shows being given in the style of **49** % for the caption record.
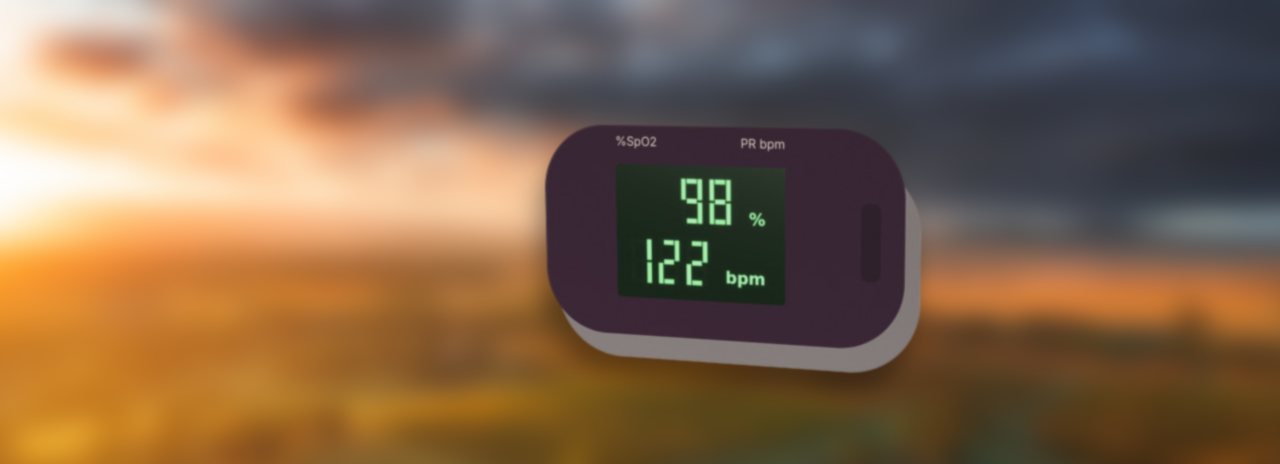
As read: **98** %
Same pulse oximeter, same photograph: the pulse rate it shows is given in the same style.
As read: **122** bpm
